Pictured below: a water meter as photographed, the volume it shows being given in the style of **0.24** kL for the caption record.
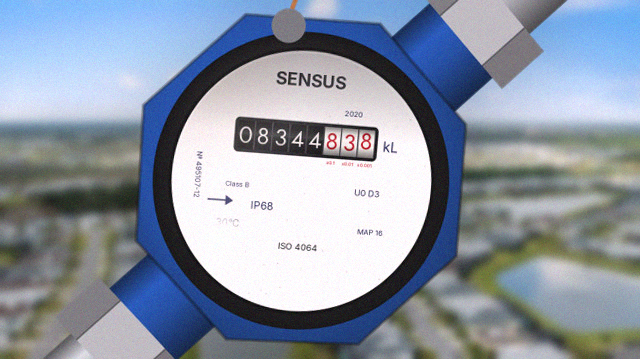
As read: **8344.838** kL
